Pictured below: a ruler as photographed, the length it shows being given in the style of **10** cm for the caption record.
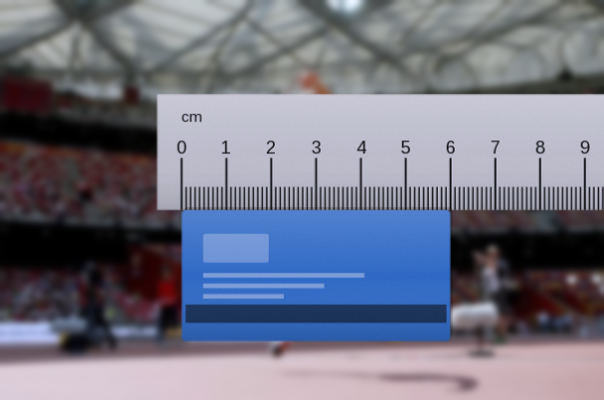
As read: **6** cm
